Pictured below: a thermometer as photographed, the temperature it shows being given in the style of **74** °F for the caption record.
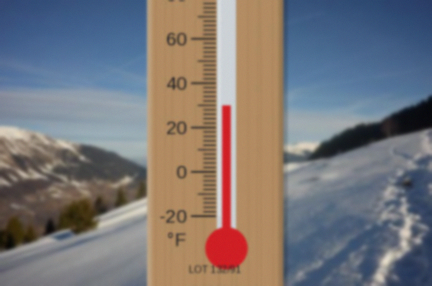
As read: **30** °F
